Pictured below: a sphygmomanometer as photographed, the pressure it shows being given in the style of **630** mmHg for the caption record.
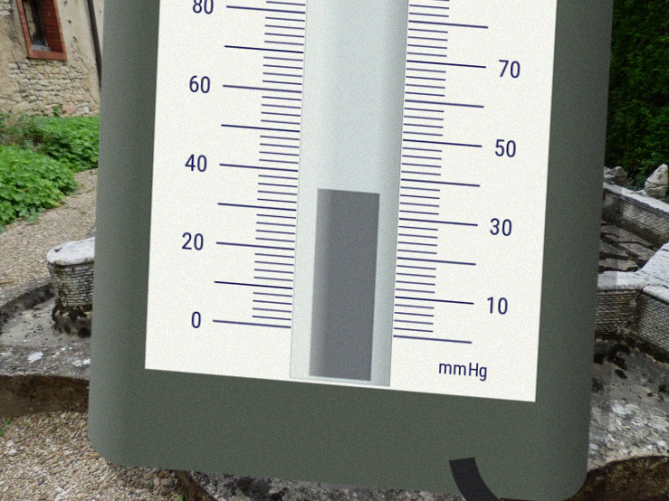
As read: **36** mmHg
